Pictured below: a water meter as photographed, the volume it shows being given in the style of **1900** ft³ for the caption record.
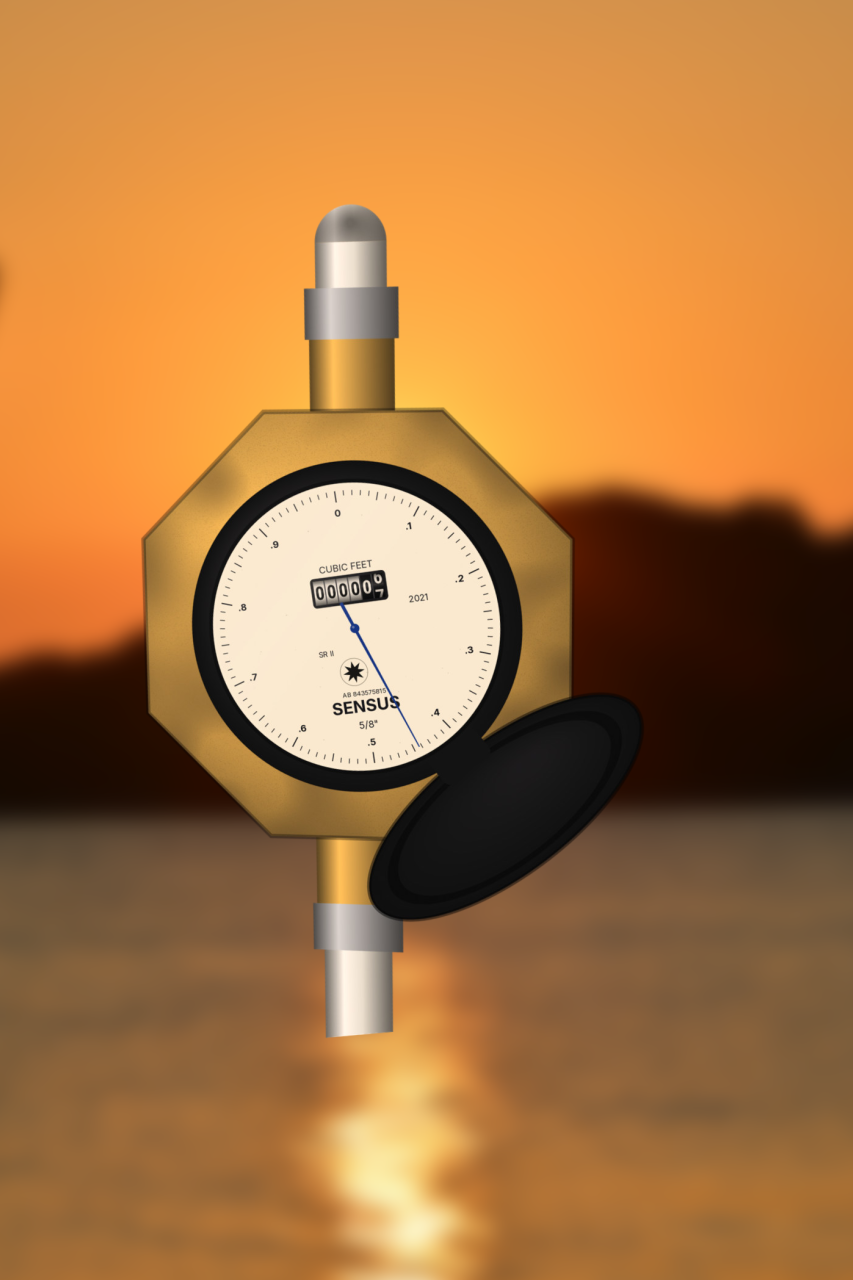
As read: **6.44** ft³
